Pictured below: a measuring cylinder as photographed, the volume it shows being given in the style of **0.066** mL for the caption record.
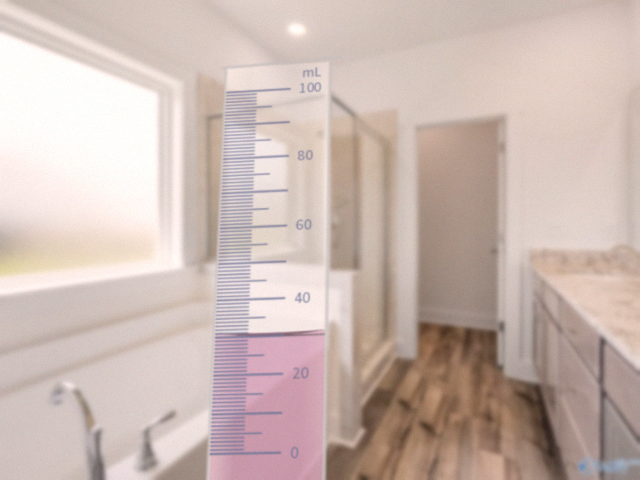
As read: **30** mL
